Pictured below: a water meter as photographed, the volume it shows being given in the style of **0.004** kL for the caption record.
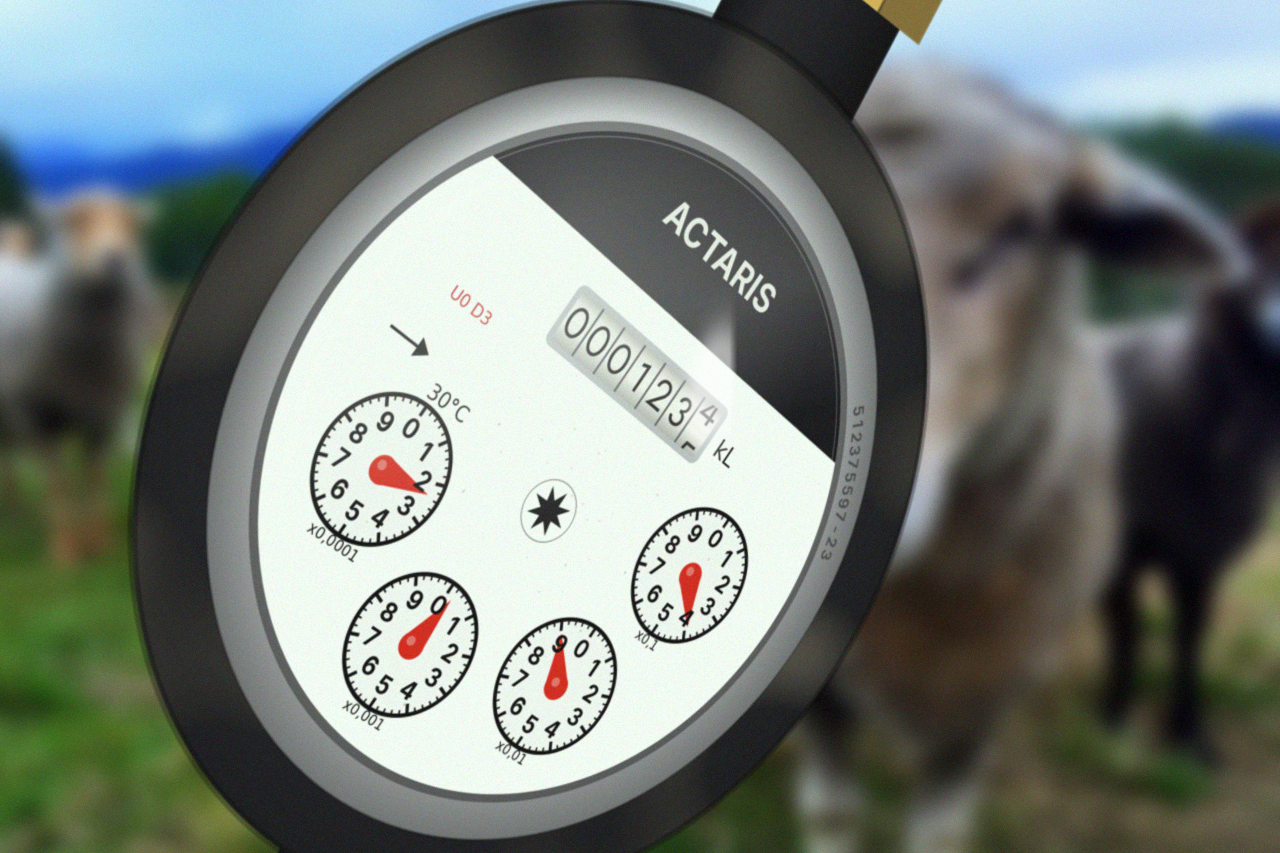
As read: **1234.3902** kL
